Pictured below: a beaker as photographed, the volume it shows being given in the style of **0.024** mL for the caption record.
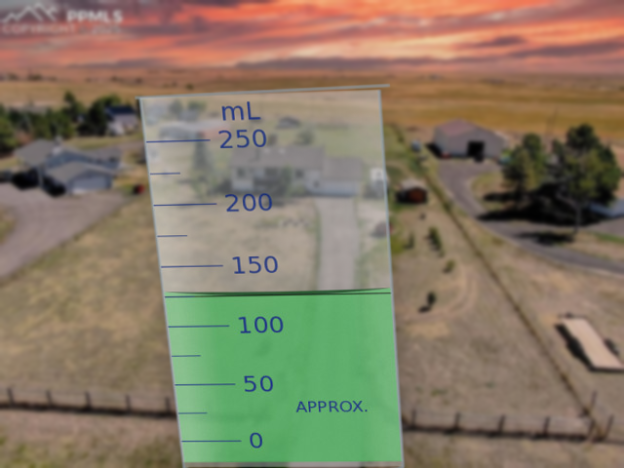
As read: **125** mL
